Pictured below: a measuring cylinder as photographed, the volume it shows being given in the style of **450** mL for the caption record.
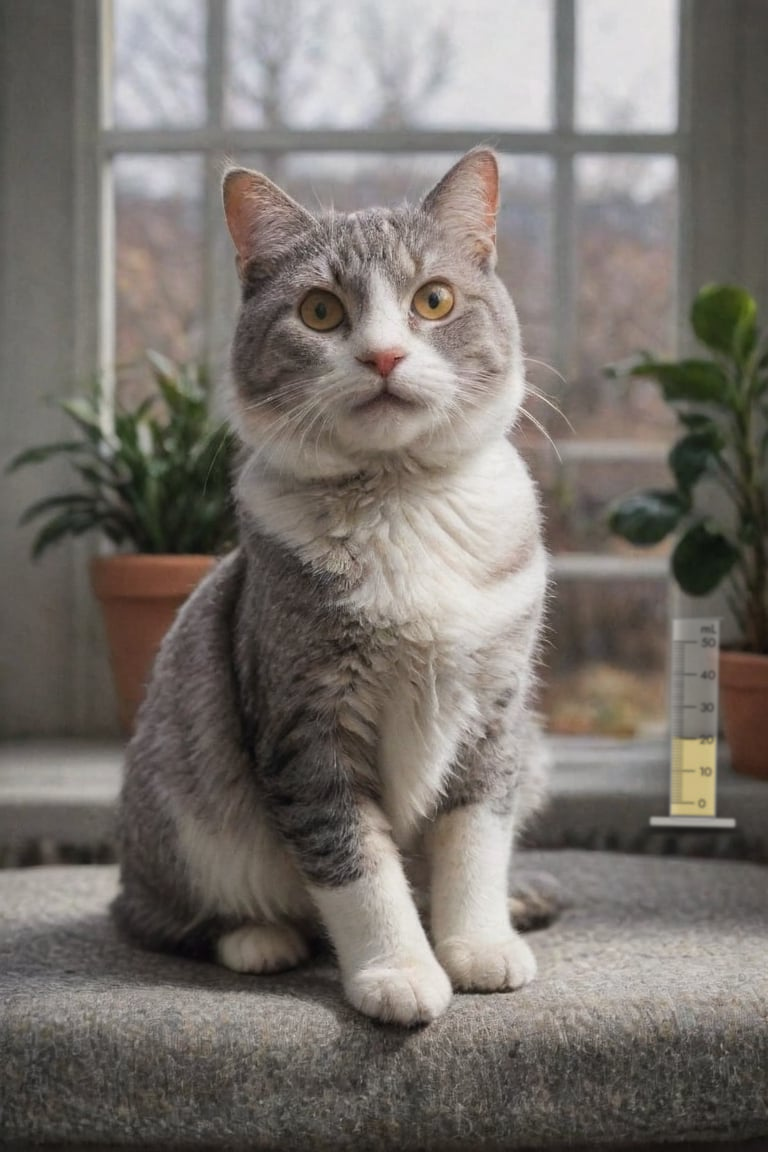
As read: **20** mL
